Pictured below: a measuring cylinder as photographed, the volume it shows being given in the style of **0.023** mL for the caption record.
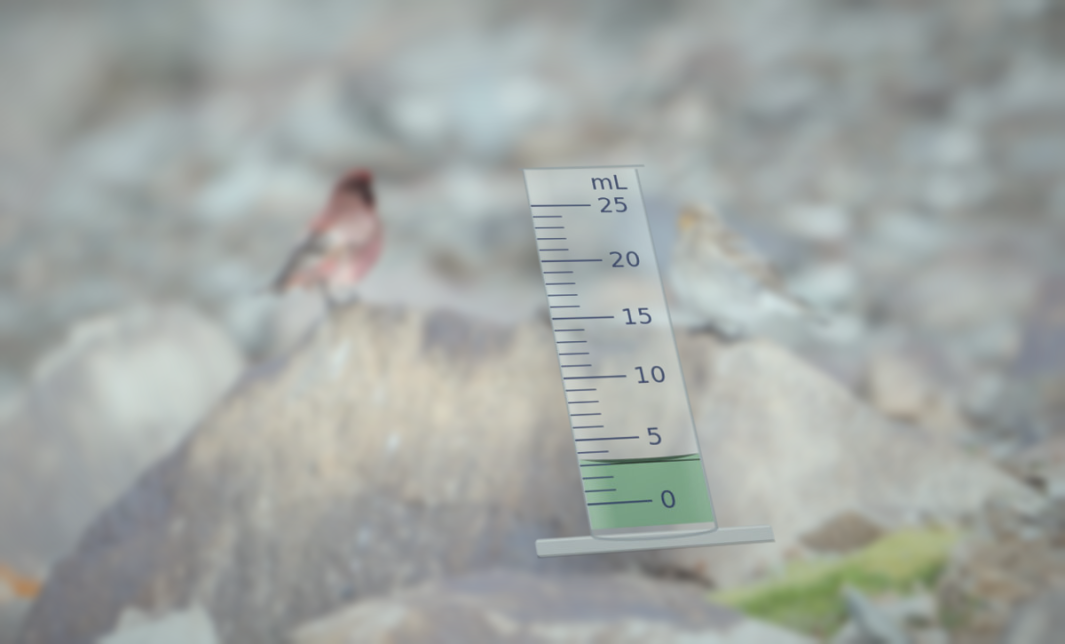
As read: **3** mL
